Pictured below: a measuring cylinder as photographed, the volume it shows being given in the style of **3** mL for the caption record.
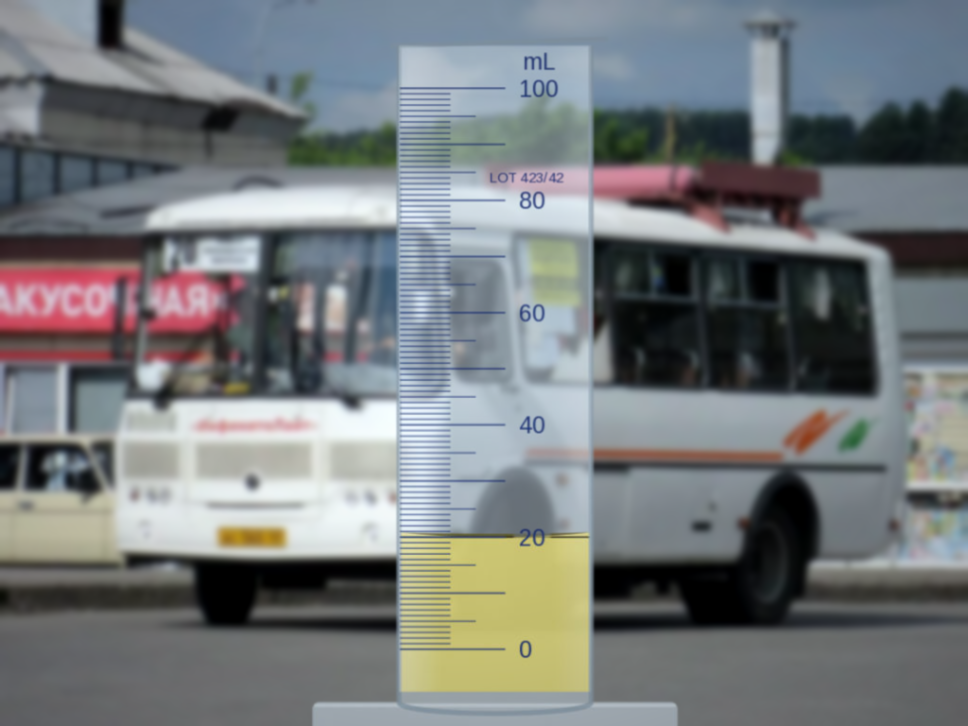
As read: **20** mL
